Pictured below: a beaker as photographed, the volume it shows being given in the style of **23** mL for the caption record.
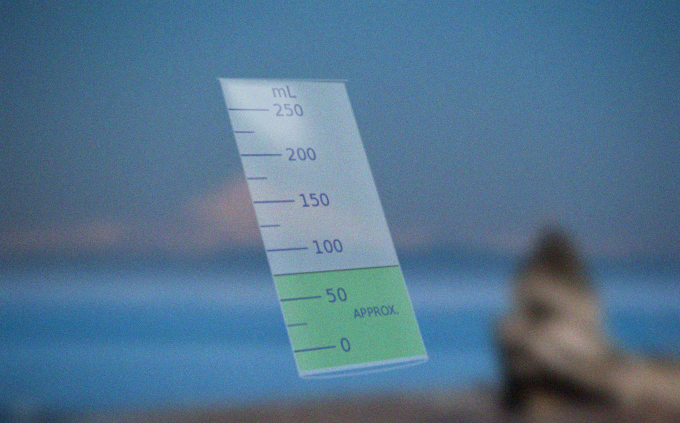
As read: **75** mL
